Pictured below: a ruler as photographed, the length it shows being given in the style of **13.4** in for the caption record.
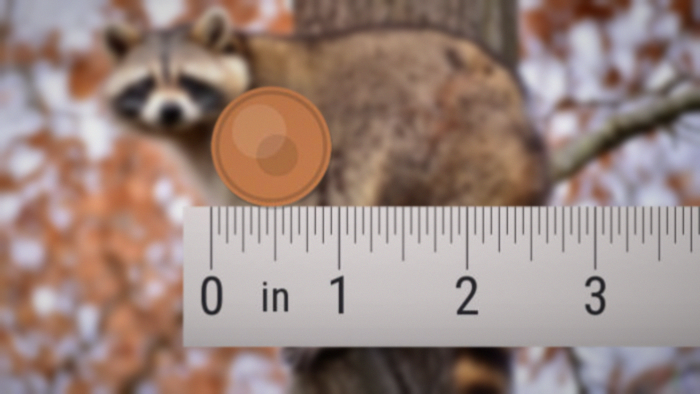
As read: **0.9375** in
